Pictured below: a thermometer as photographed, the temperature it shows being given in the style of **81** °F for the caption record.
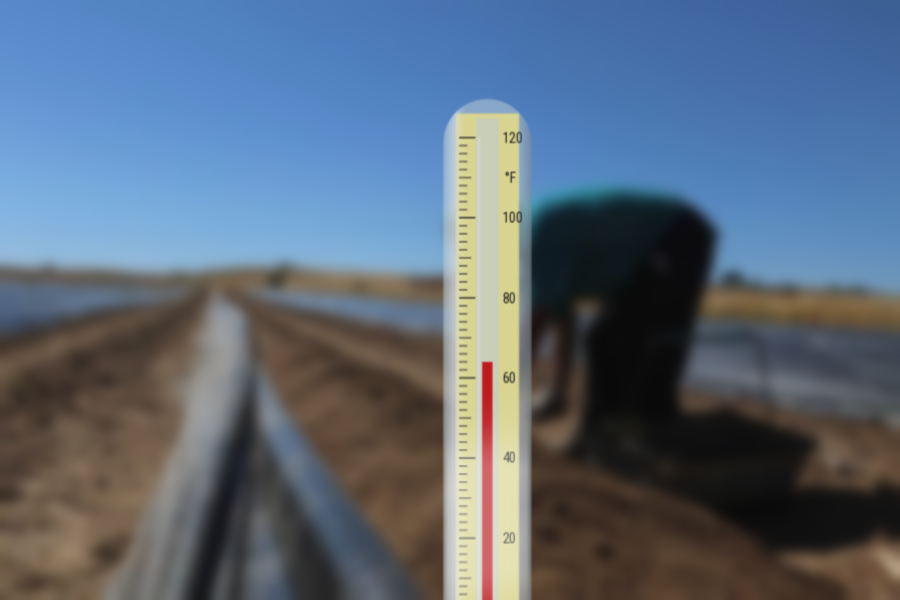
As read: **64** °F
